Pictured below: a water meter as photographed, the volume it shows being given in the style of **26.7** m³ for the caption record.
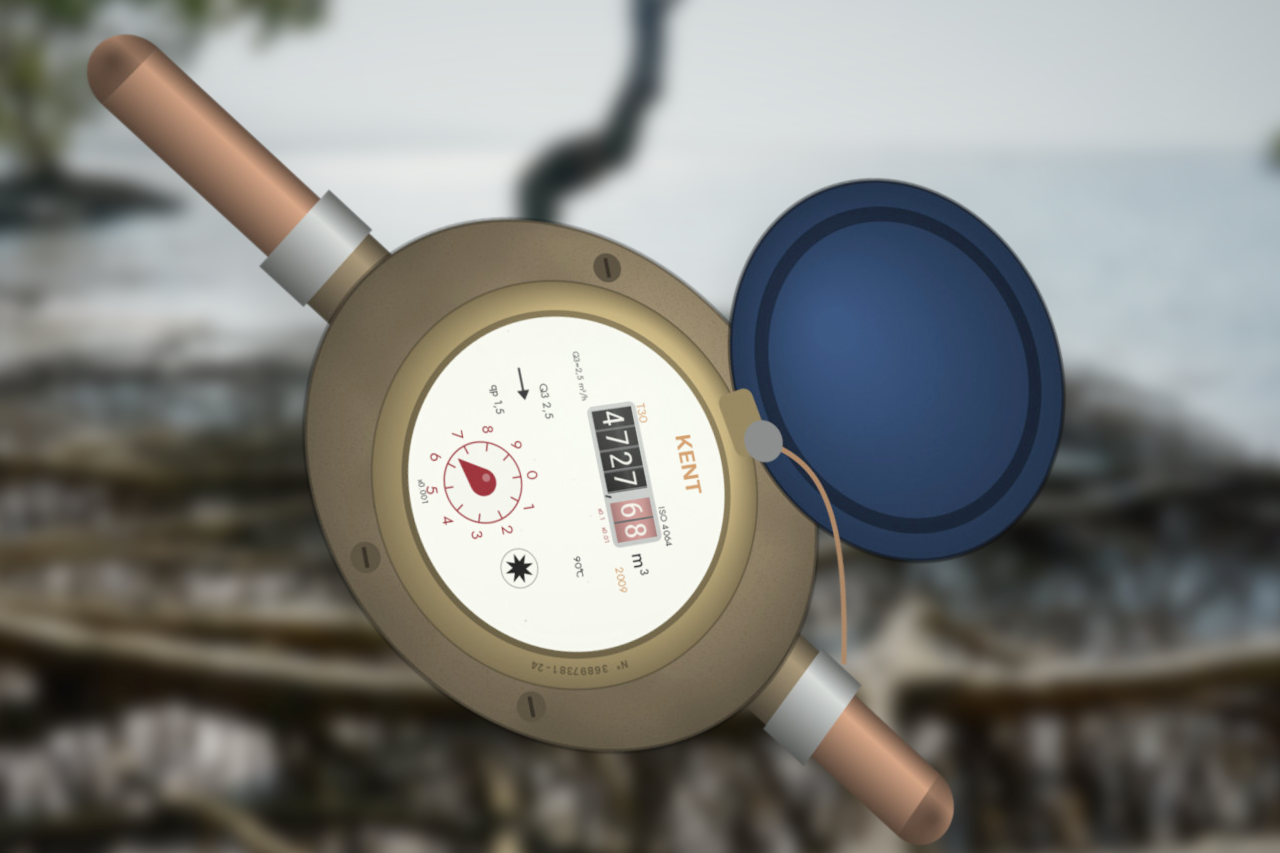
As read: **4727.686** m³
